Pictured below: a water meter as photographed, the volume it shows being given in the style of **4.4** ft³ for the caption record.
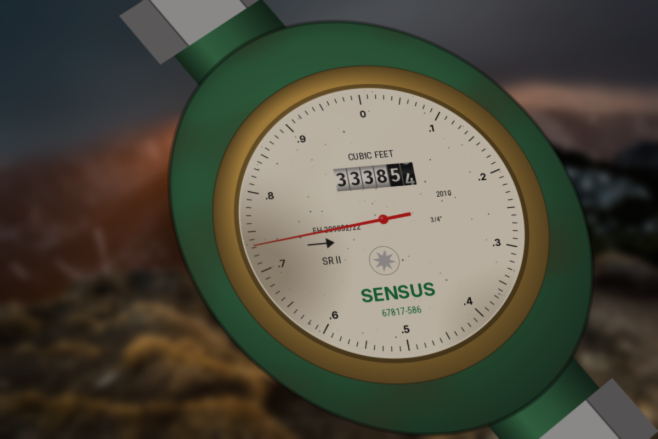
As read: **333853.73** ft³
